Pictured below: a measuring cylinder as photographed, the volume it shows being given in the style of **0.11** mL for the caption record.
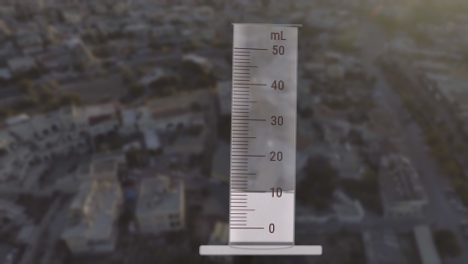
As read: **10** mL
